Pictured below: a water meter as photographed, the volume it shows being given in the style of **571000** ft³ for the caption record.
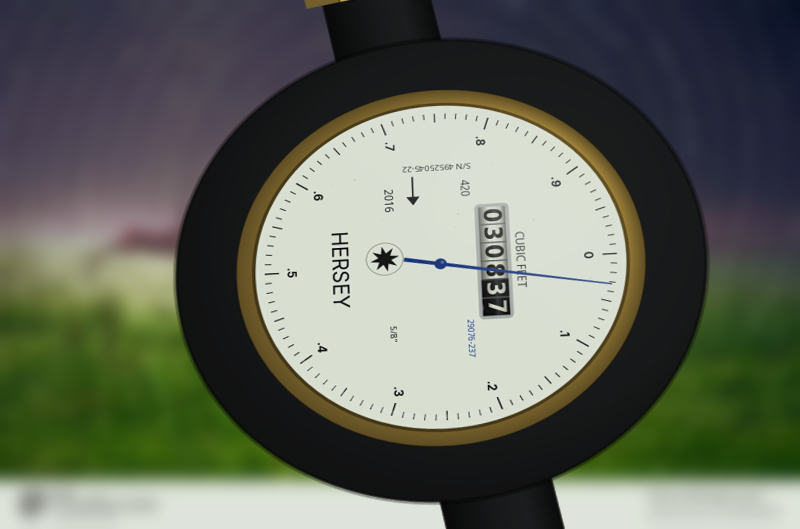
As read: **30837.03** ft³
